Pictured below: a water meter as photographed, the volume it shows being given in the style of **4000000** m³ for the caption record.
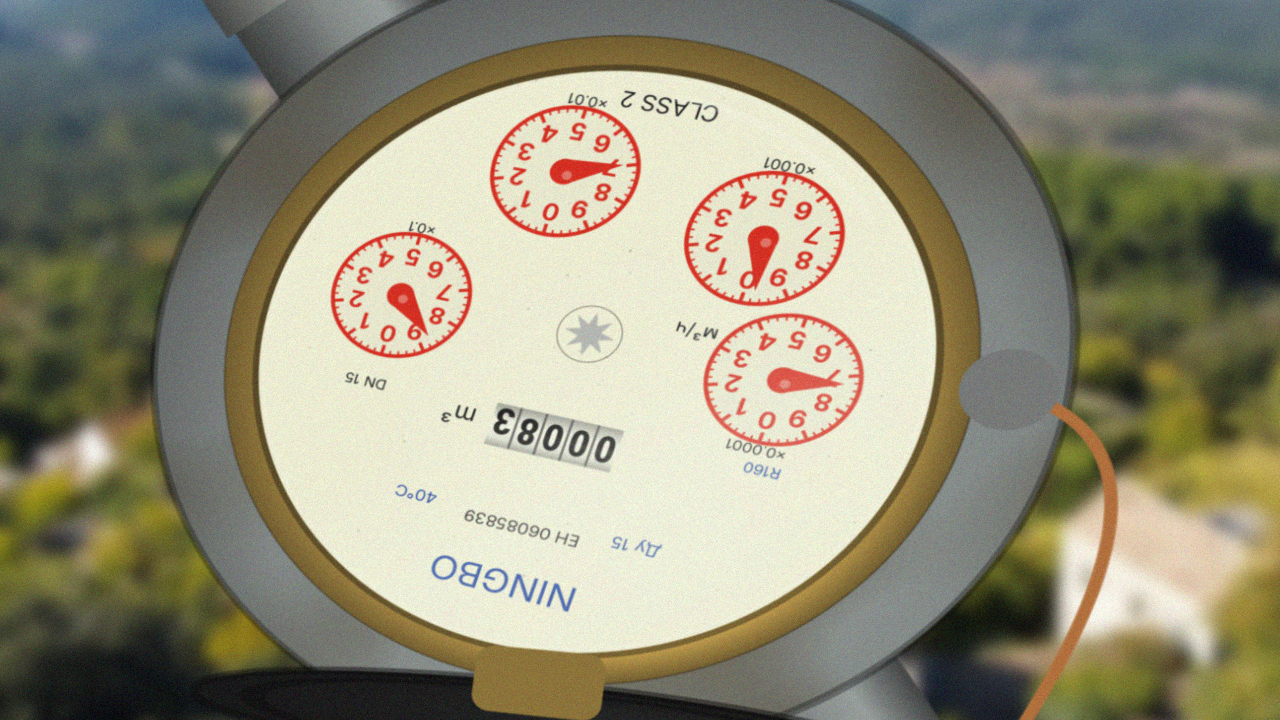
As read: **82.8697** m³
